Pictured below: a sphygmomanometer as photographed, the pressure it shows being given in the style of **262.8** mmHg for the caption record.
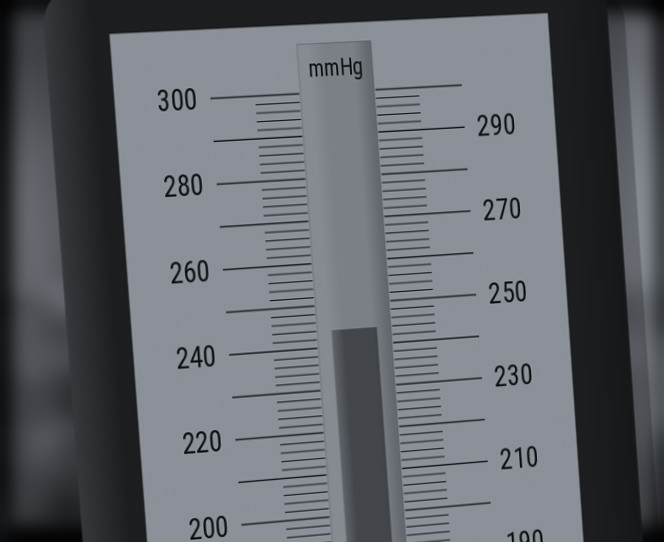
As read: **244** mmHg
